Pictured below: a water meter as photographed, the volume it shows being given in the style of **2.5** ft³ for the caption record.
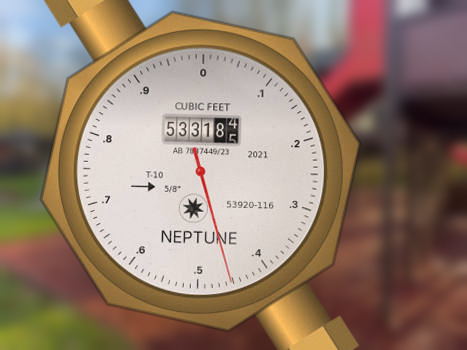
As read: **533184.45** ft³
